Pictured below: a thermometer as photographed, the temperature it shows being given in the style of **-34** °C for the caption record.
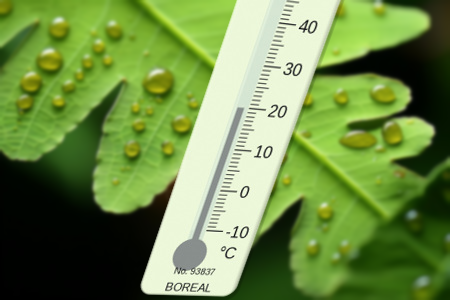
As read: **20** °C
